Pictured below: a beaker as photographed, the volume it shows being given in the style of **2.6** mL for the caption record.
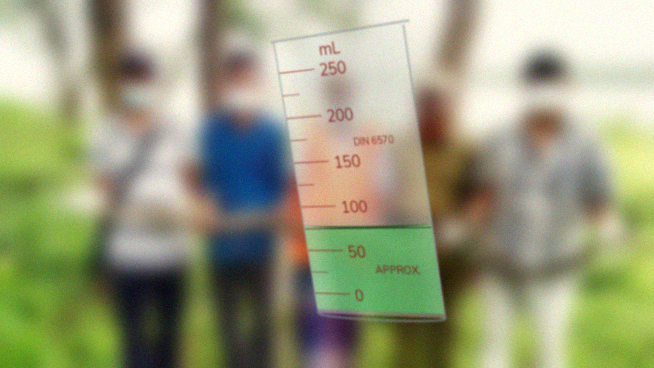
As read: **75** mL
